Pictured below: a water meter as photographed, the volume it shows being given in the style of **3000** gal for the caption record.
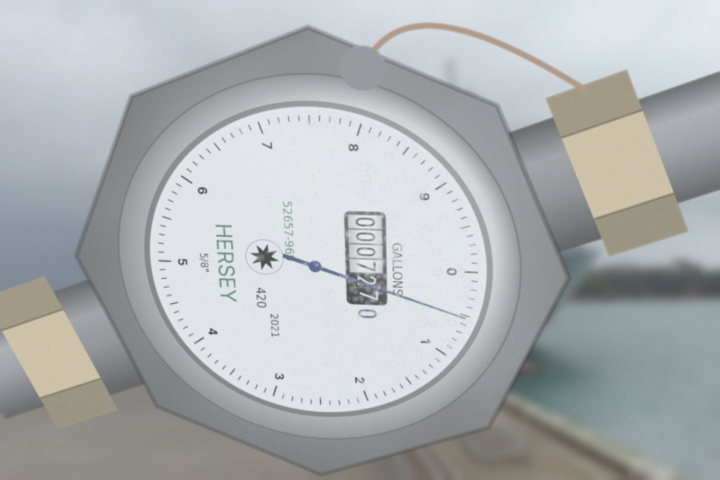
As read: **7270.5** gal
